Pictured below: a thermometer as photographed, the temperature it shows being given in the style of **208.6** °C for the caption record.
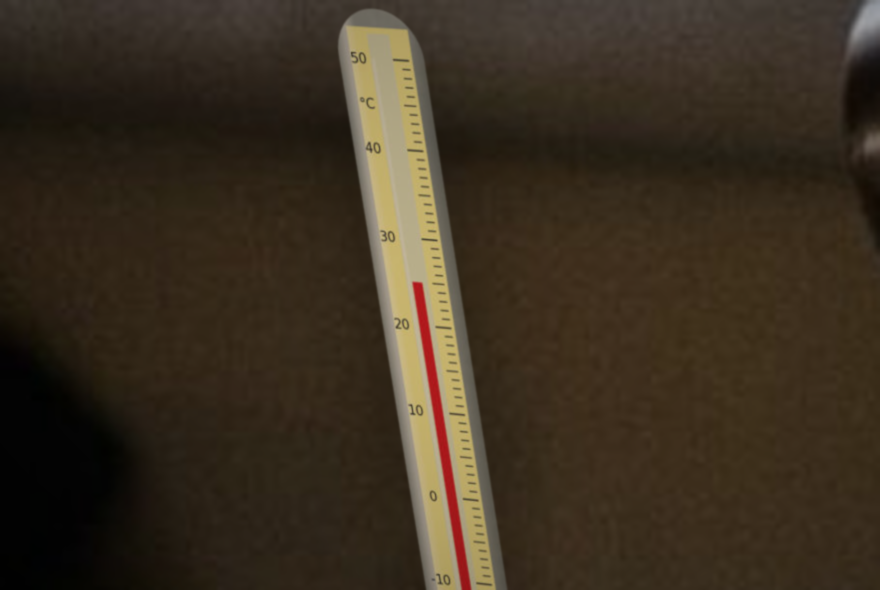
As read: **25** °C
